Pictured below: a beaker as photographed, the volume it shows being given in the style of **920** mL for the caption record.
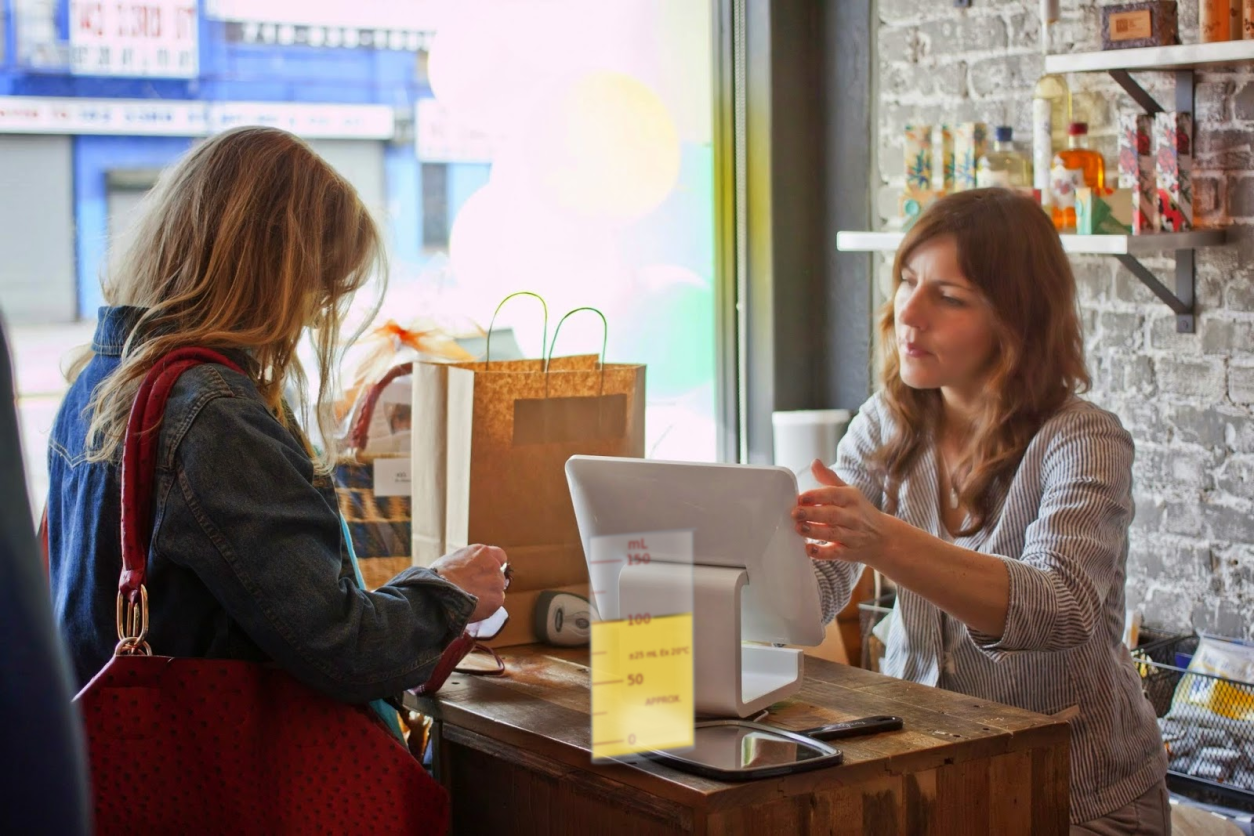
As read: **100** mL
